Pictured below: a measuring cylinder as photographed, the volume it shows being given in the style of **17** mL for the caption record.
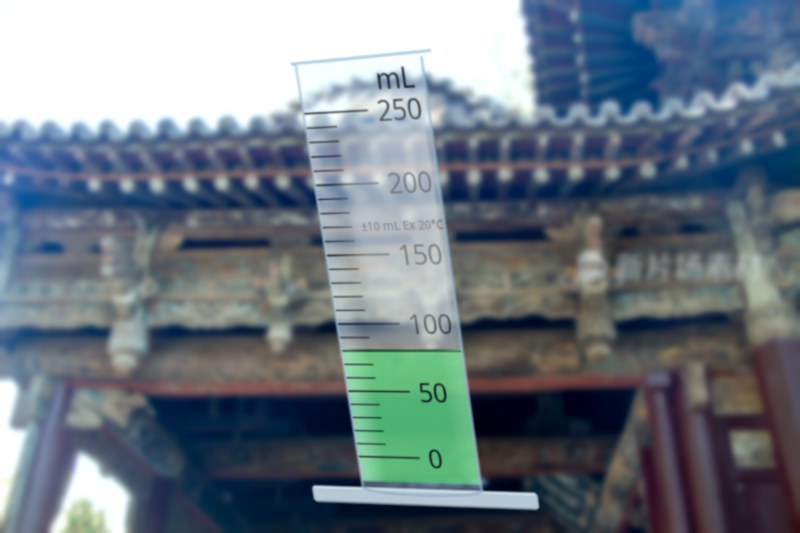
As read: **80** mL
